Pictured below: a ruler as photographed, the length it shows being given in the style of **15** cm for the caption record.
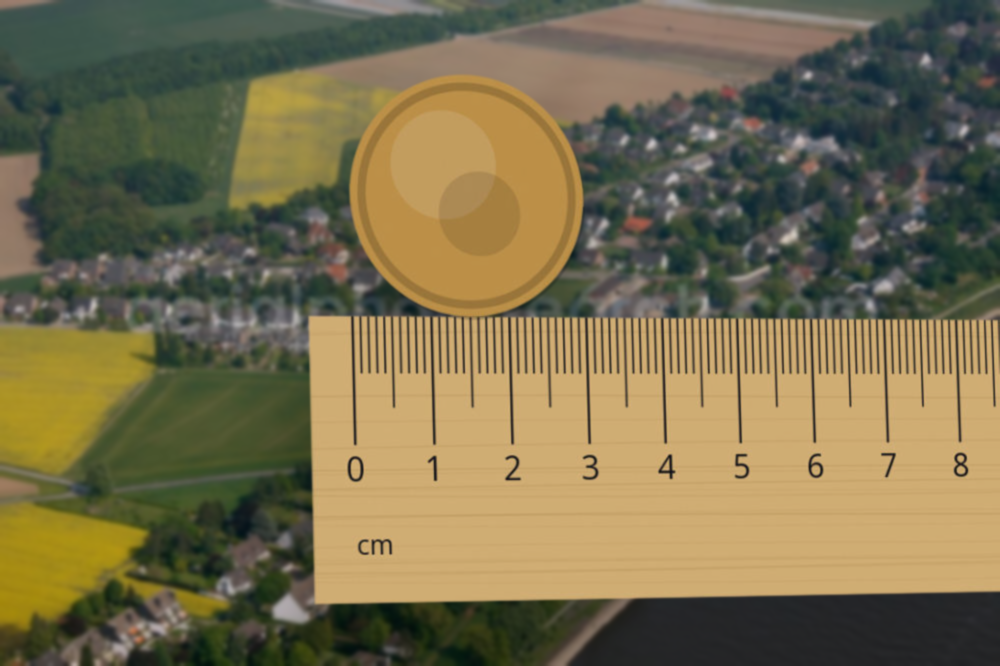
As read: **3** cm
